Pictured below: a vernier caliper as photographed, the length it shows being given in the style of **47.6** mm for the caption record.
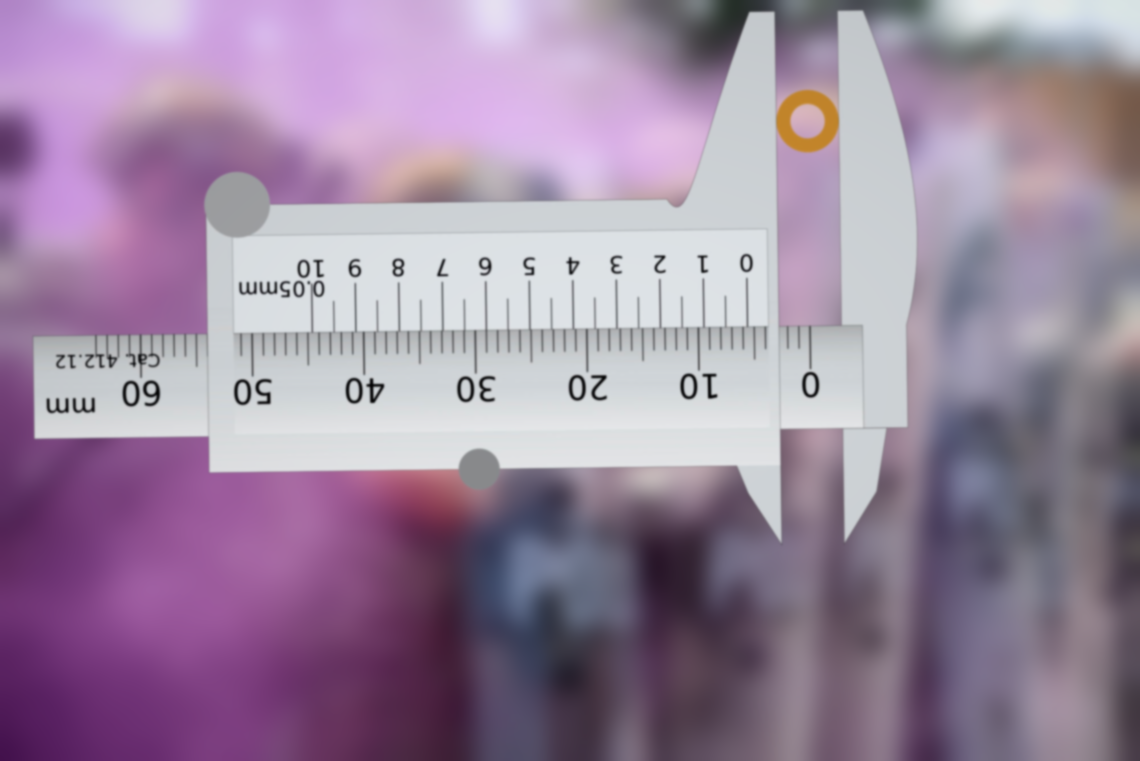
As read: **5.6** mm
